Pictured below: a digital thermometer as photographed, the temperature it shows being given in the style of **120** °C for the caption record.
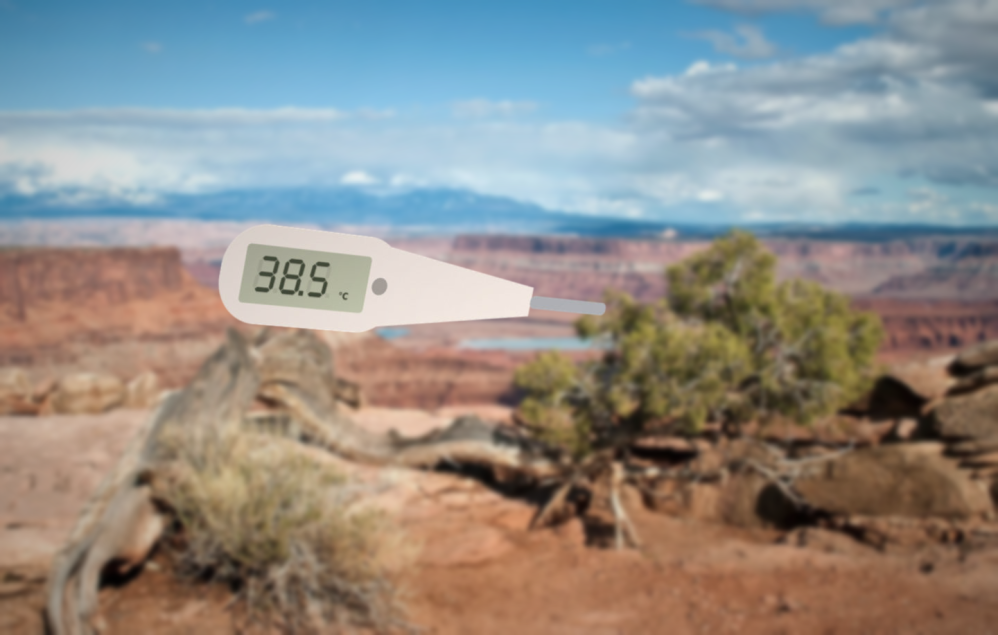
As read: **38.5** °C
